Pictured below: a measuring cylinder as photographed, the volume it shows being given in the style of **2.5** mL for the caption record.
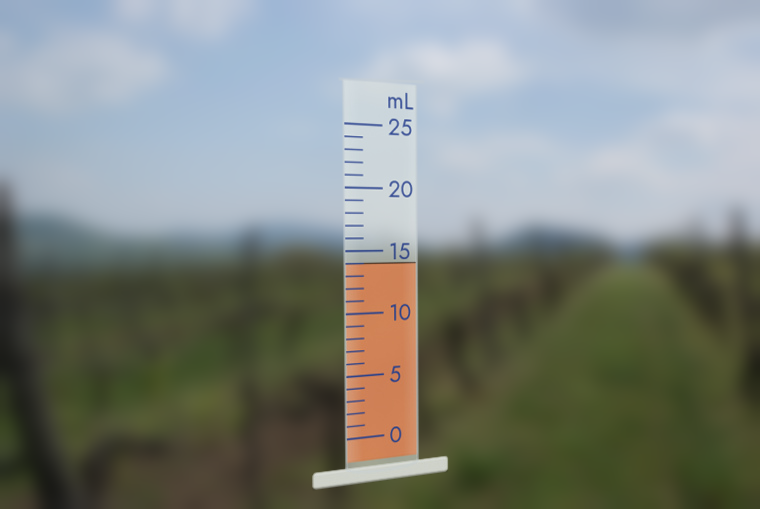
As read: **14** mL
